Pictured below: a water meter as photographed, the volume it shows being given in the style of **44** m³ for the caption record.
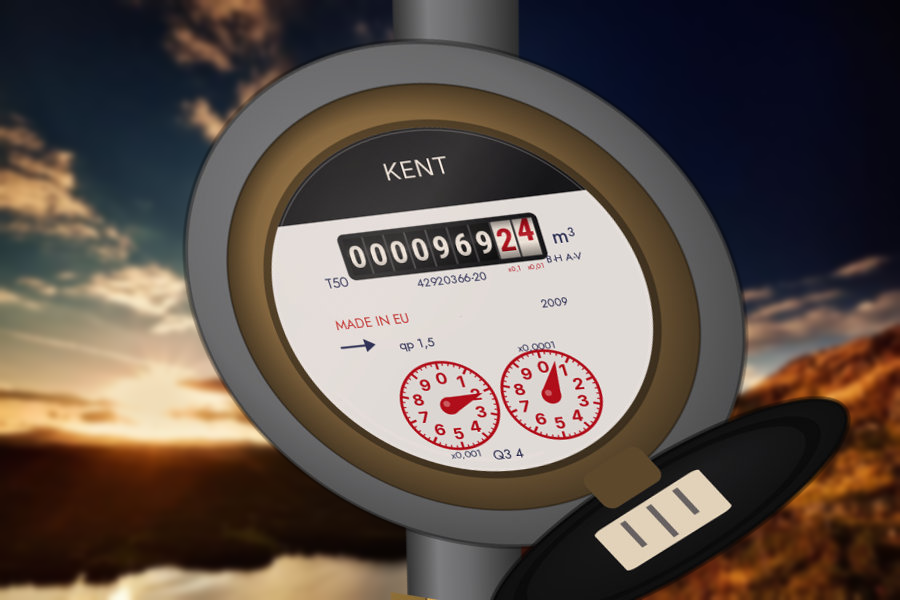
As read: **969.2420** m³
